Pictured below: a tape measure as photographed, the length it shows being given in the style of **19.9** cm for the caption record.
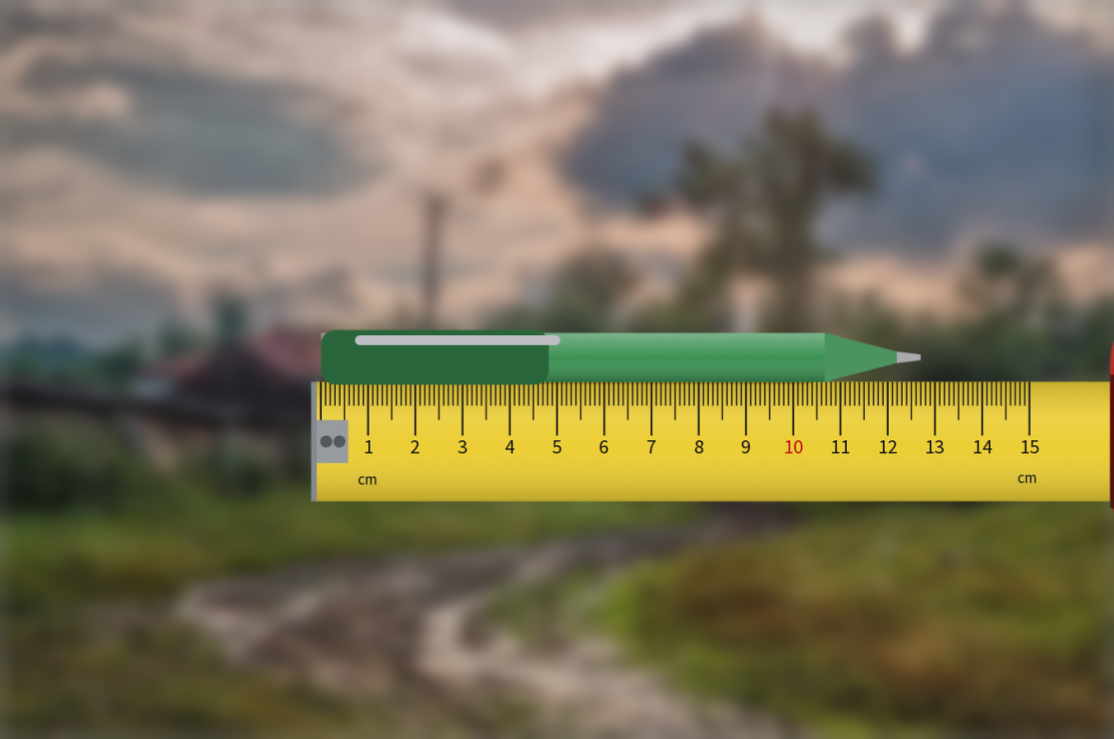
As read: **12.7** cm
